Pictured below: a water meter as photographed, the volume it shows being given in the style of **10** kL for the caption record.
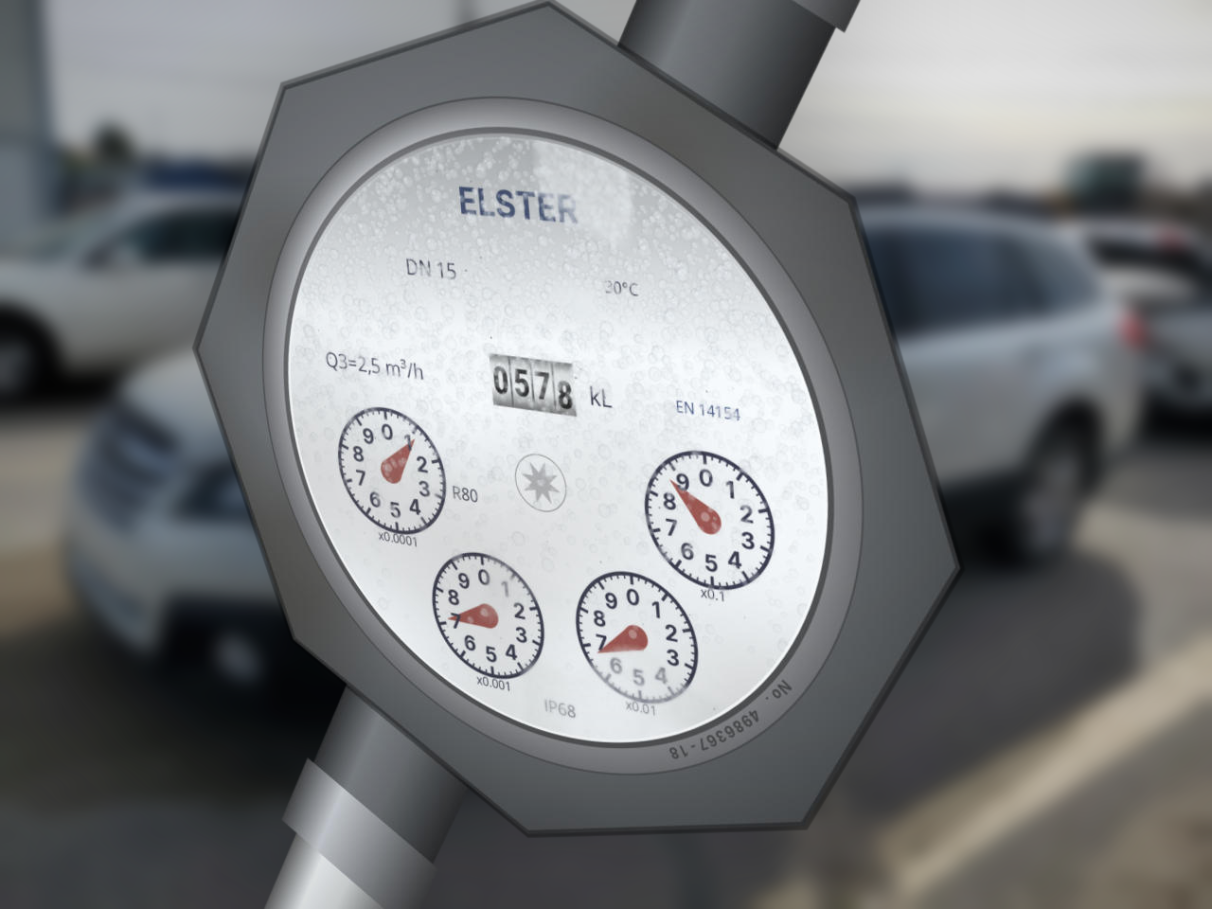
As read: **577.8671** kL
